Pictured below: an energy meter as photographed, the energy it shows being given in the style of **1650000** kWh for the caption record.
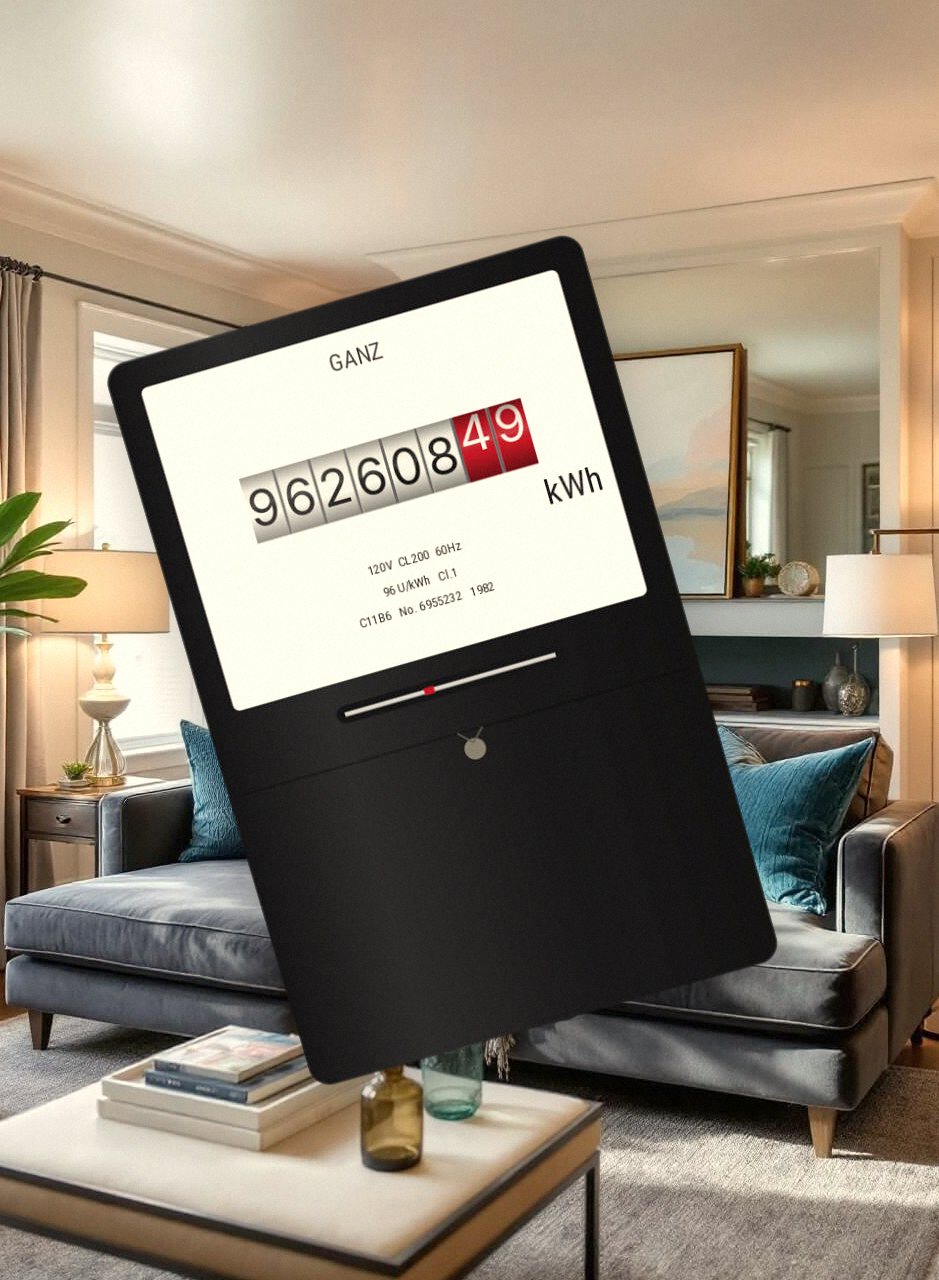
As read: **962608.49** kWh
